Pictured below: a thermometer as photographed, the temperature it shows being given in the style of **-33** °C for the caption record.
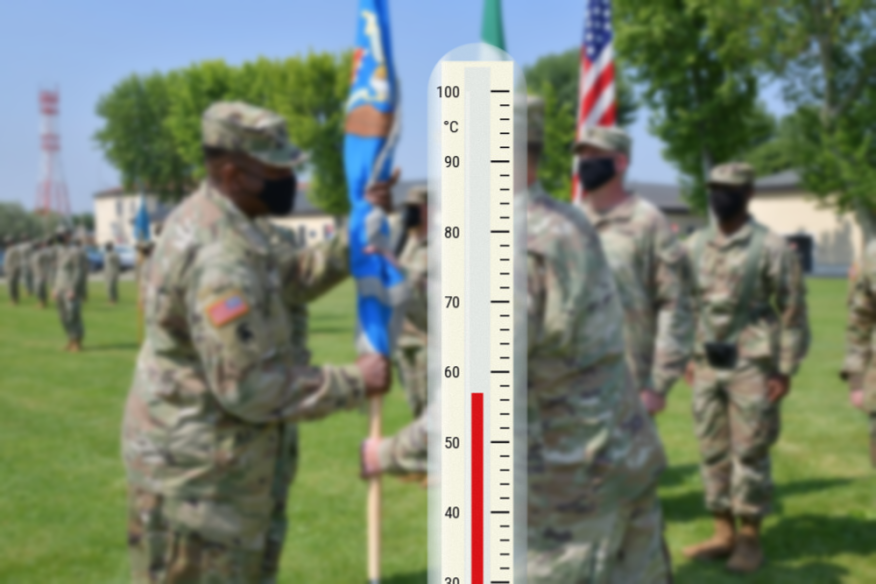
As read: **57** °C
